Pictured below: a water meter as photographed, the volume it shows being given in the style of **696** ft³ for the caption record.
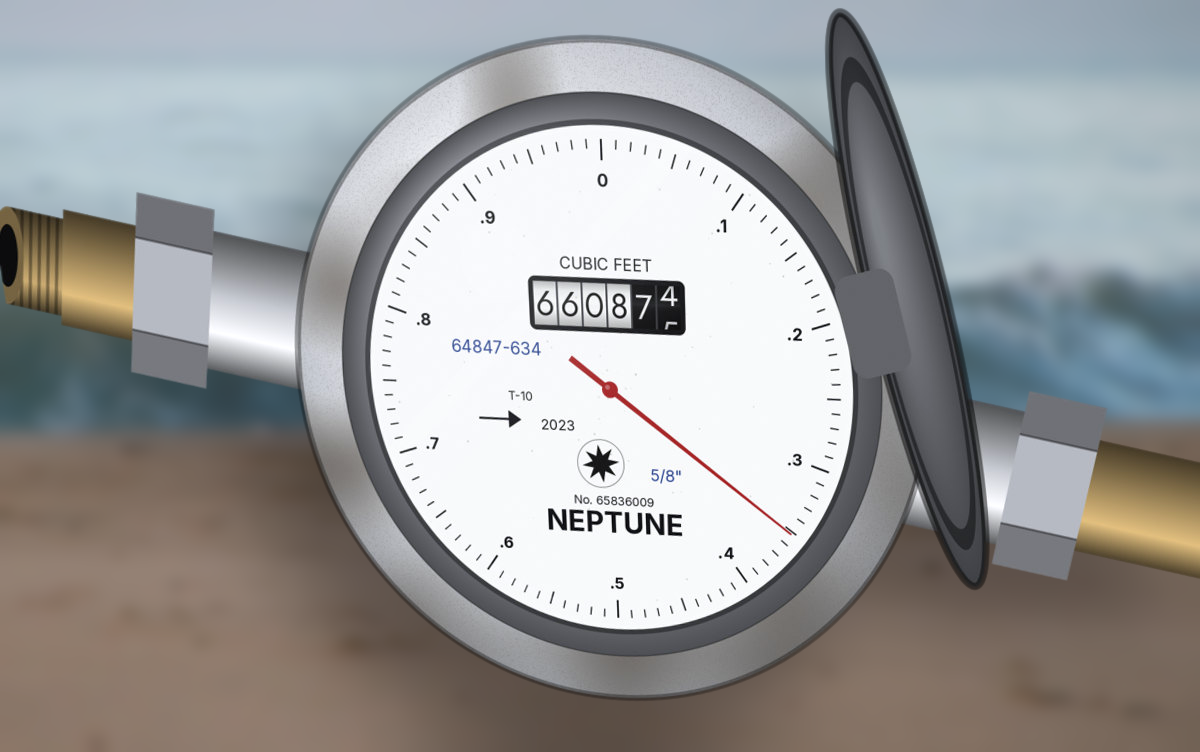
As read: **660874.35** ft³
